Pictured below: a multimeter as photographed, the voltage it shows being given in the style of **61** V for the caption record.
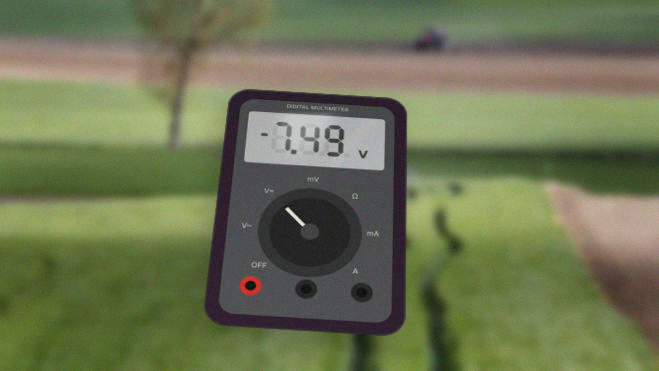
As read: **-7.49** V
